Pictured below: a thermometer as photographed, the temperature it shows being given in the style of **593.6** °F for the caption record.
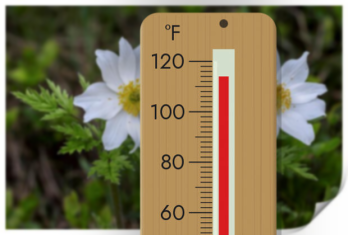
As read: **114** °F
